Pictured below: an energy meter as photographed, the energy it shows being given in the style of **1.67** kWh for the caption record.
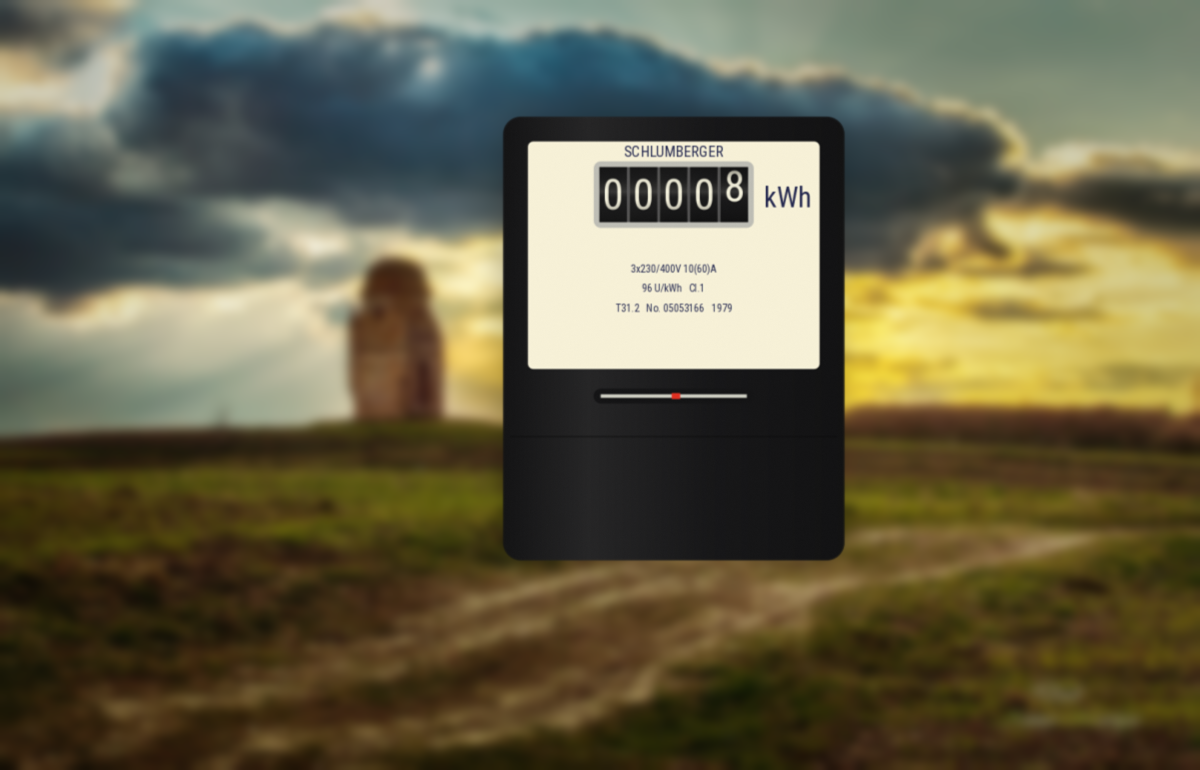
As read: **8** kWh
